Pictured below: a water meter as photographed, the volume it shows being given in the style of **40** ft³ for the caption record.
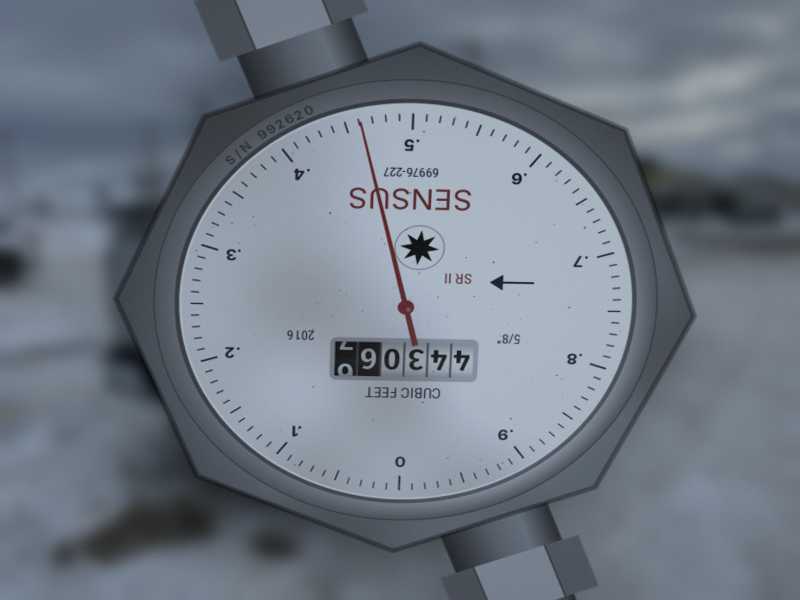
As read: **443066.46** ft³
